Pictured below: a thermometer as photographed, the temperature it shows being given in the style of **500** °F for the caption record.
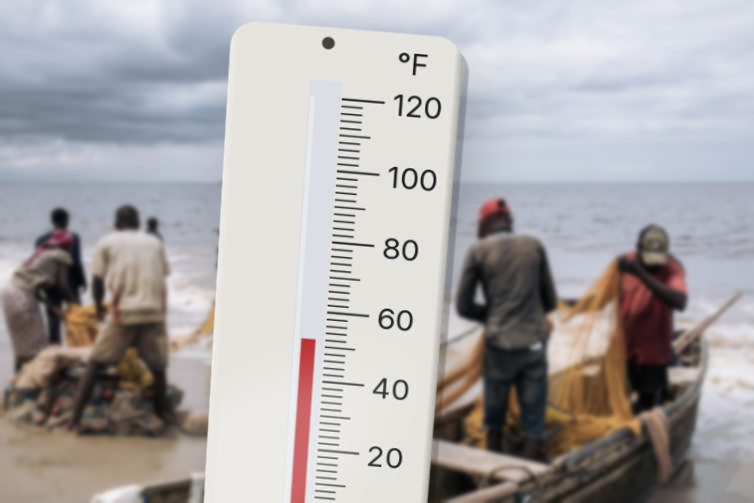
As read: **52** °F
